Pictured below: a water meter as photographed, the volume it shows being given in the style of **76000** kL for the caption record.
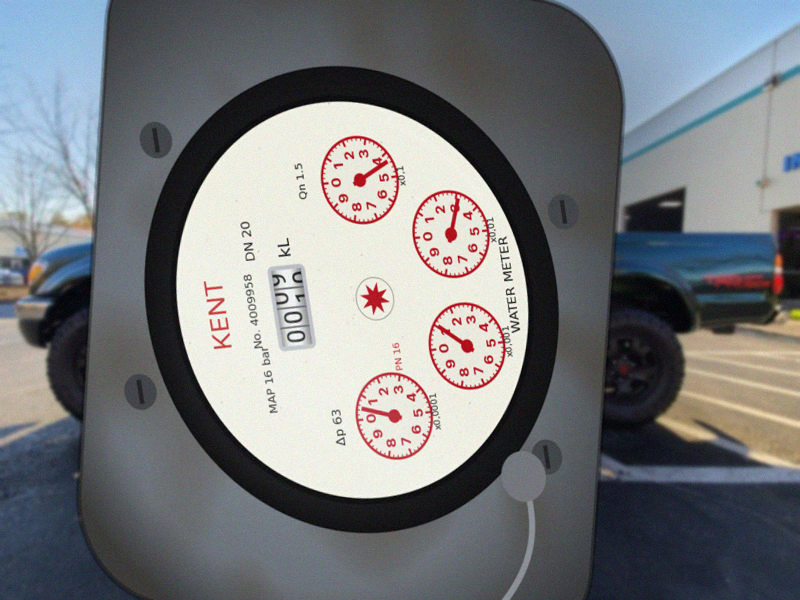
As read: **9.4310** kL
